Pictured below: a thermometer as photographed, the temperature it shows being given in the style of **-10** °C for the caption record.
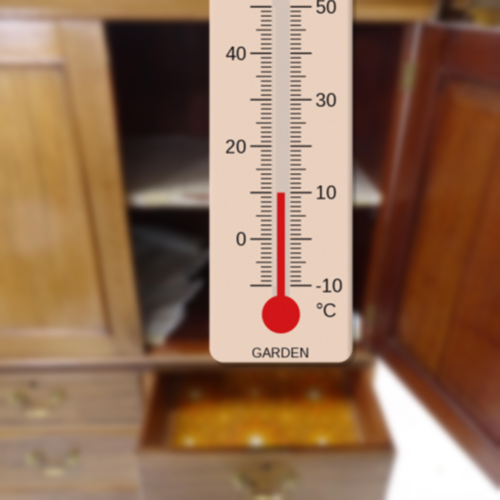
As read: **10** °C
